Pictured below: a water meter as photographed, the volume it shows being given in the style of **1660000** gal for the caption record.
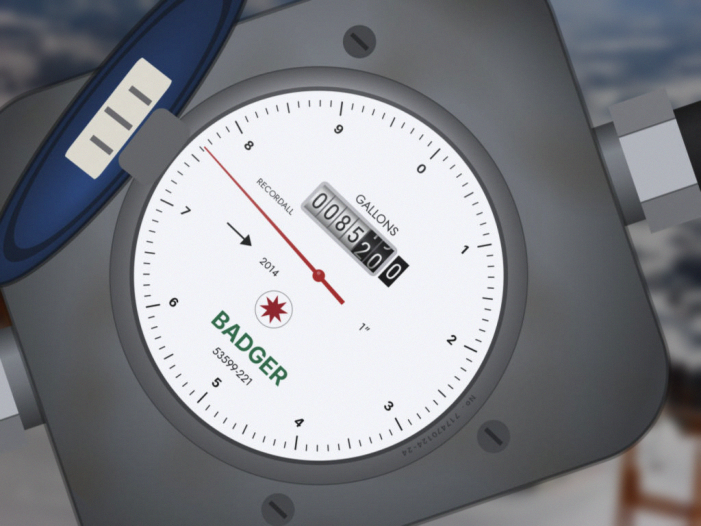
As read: **85197.6** gal
